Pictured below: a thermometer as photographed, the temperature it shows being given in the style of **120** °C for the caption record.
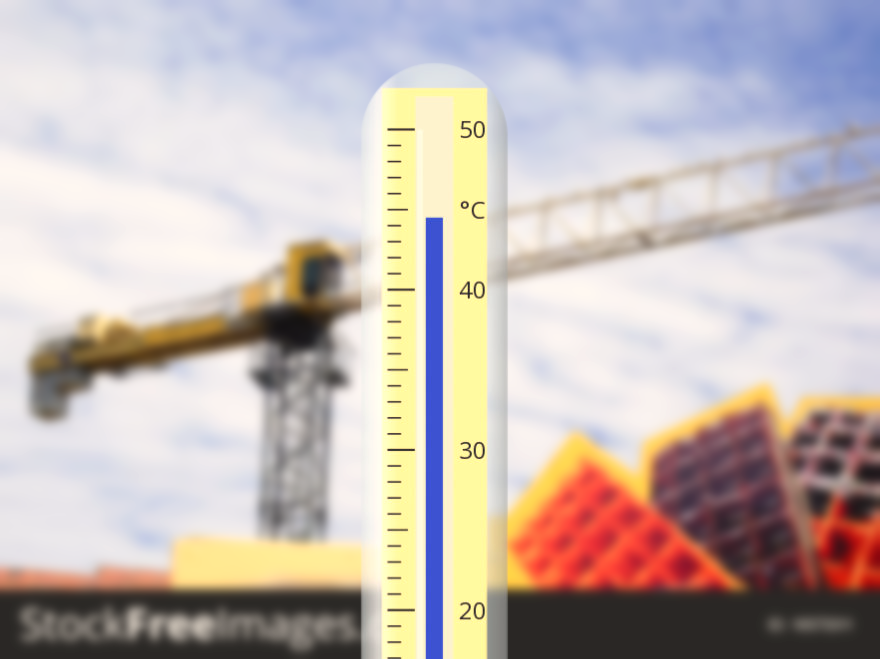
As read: **44.5** °C
